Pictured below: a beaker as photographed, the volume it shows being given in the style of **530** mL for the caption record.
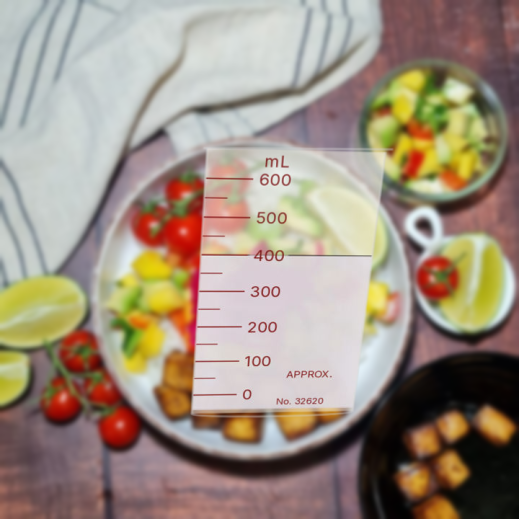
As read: **400** mL
